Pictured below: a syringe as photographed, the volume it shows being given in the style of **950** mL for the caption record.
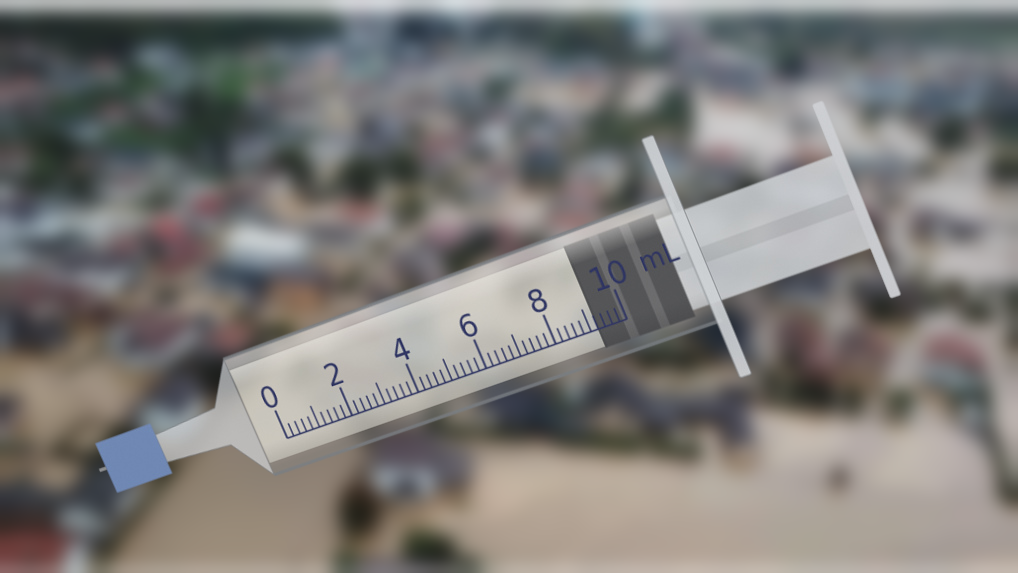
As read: **9.2** mL
